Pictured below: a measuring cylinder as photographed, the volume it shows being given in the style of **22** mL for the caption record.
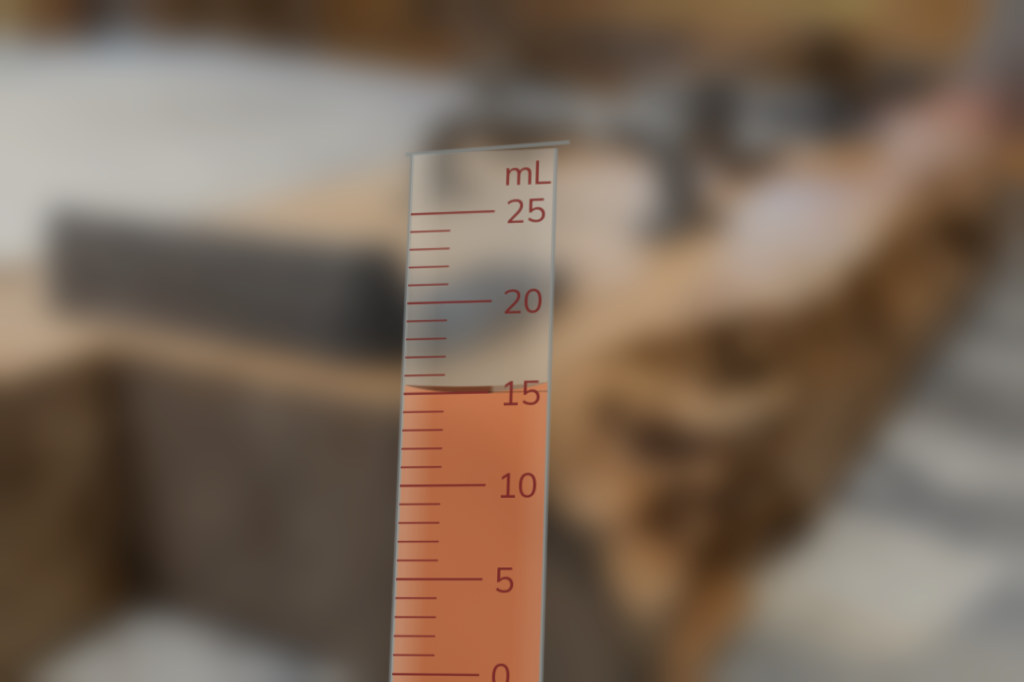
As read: **15** mL
